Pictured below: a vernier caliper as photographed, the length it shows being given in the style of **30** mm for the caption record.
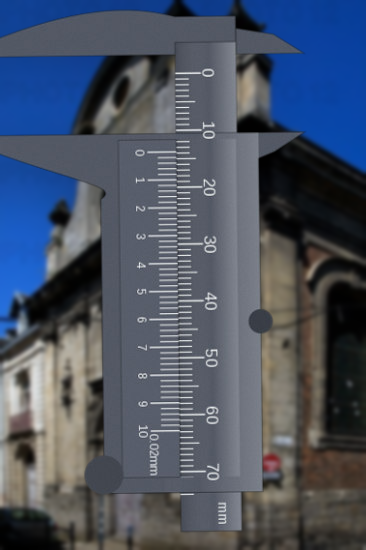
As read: **13.8** mm
